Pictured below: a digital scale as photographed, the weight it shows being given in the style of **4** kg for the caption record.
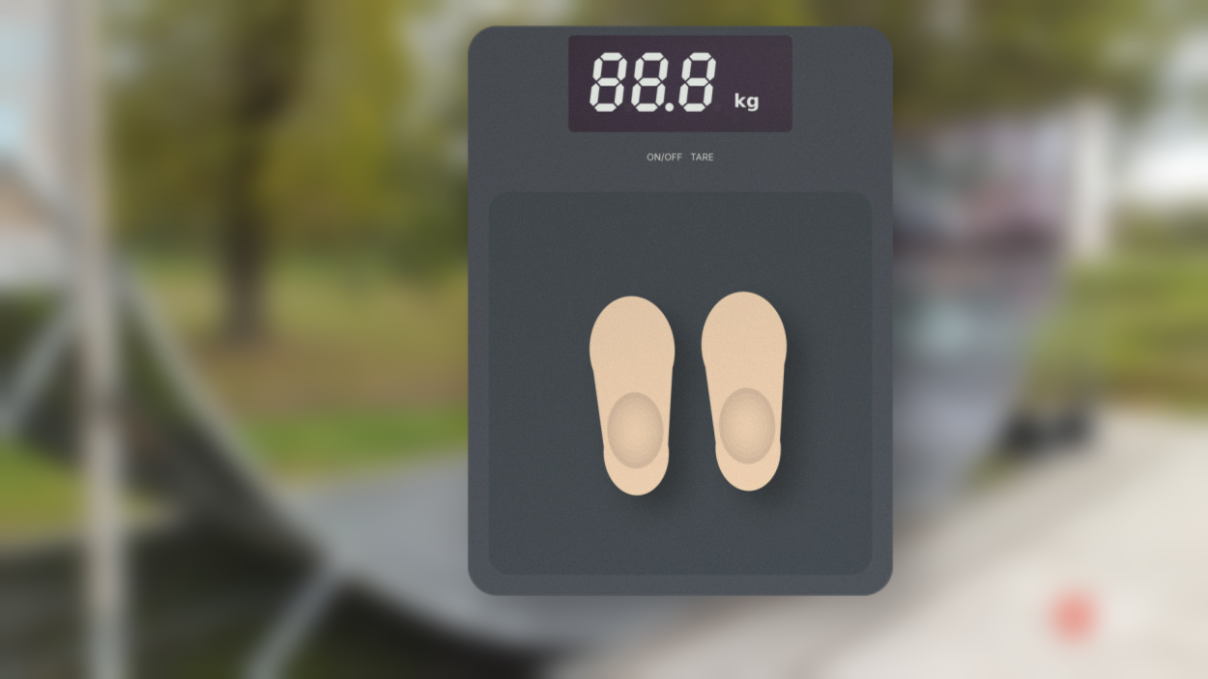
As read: **88.8** kg
